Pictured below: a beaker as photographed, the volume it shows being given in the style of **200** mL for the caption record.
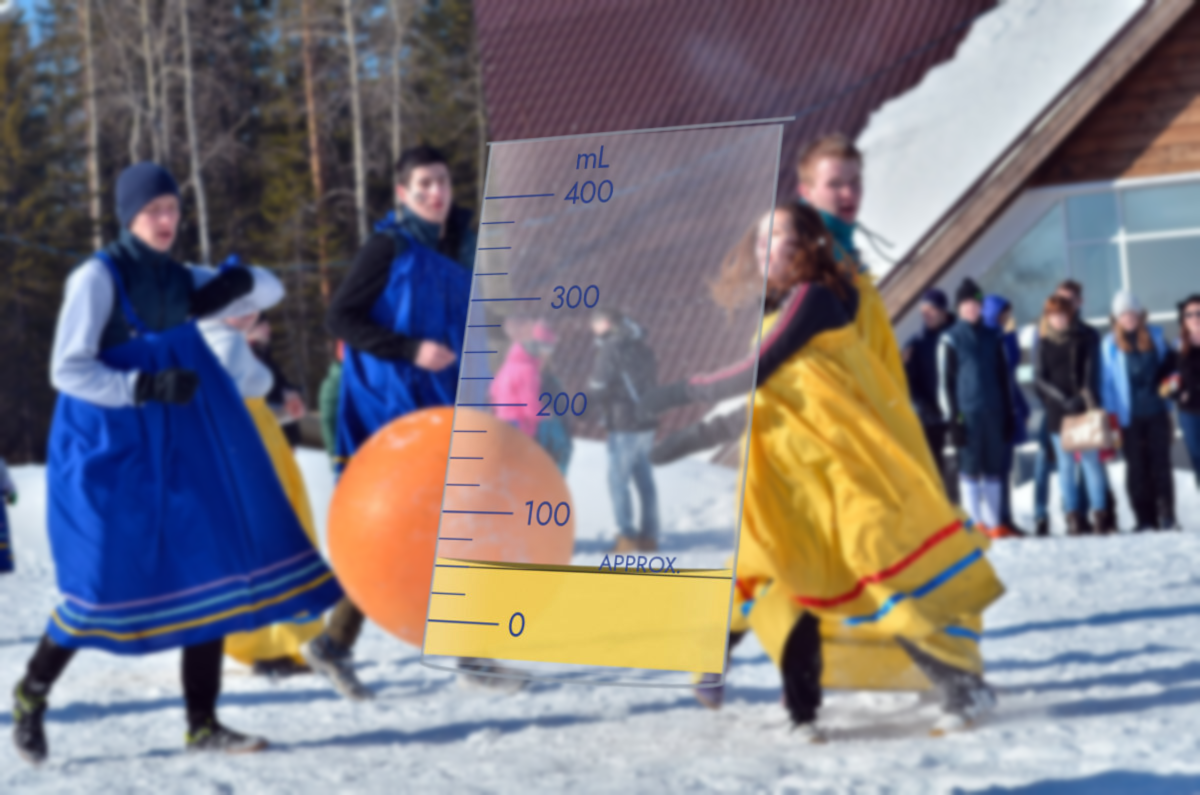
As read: **50** mL
